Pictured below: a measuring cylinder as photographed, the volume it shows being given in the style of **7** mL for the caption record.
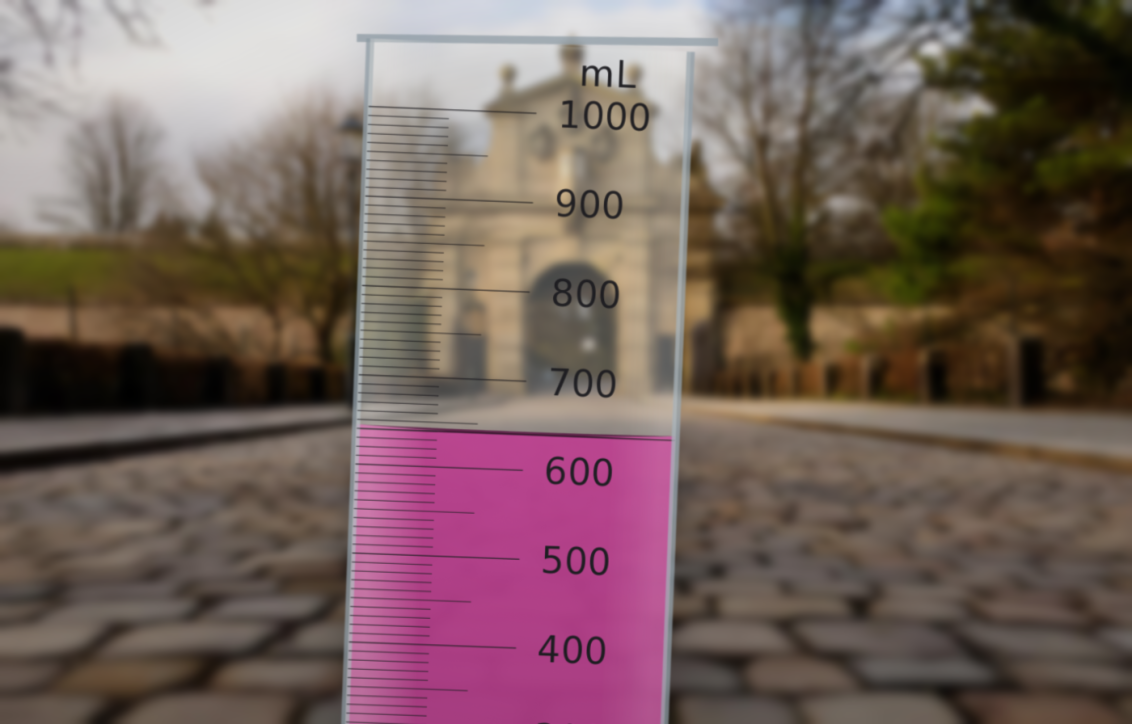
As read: **640** mL
